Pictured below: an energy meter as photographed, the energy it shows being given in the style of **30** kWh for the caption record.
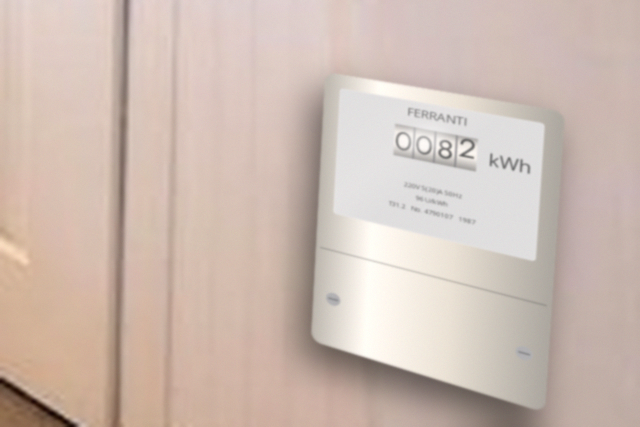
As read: **82** kWh
